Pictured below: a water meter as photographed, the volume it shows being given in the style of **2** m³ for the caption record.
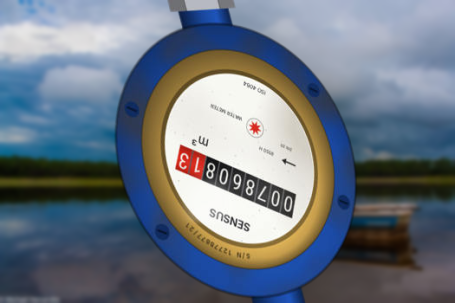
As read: **78608.13** m³
